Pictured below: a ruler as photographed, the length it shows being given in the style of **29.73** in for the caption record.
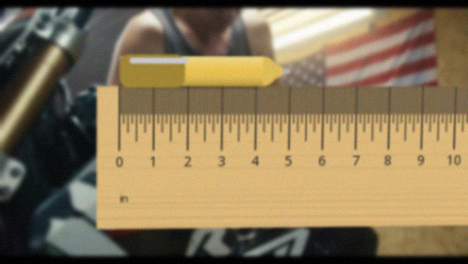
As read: **5** in
